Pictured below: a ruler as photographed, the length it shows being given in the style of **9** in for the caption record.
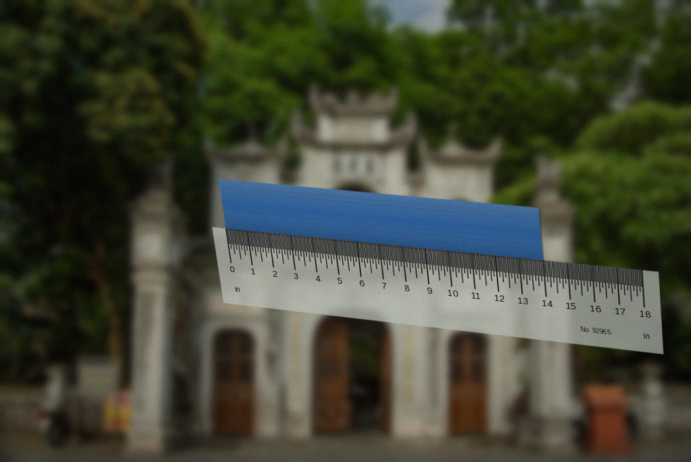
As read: **14** in
